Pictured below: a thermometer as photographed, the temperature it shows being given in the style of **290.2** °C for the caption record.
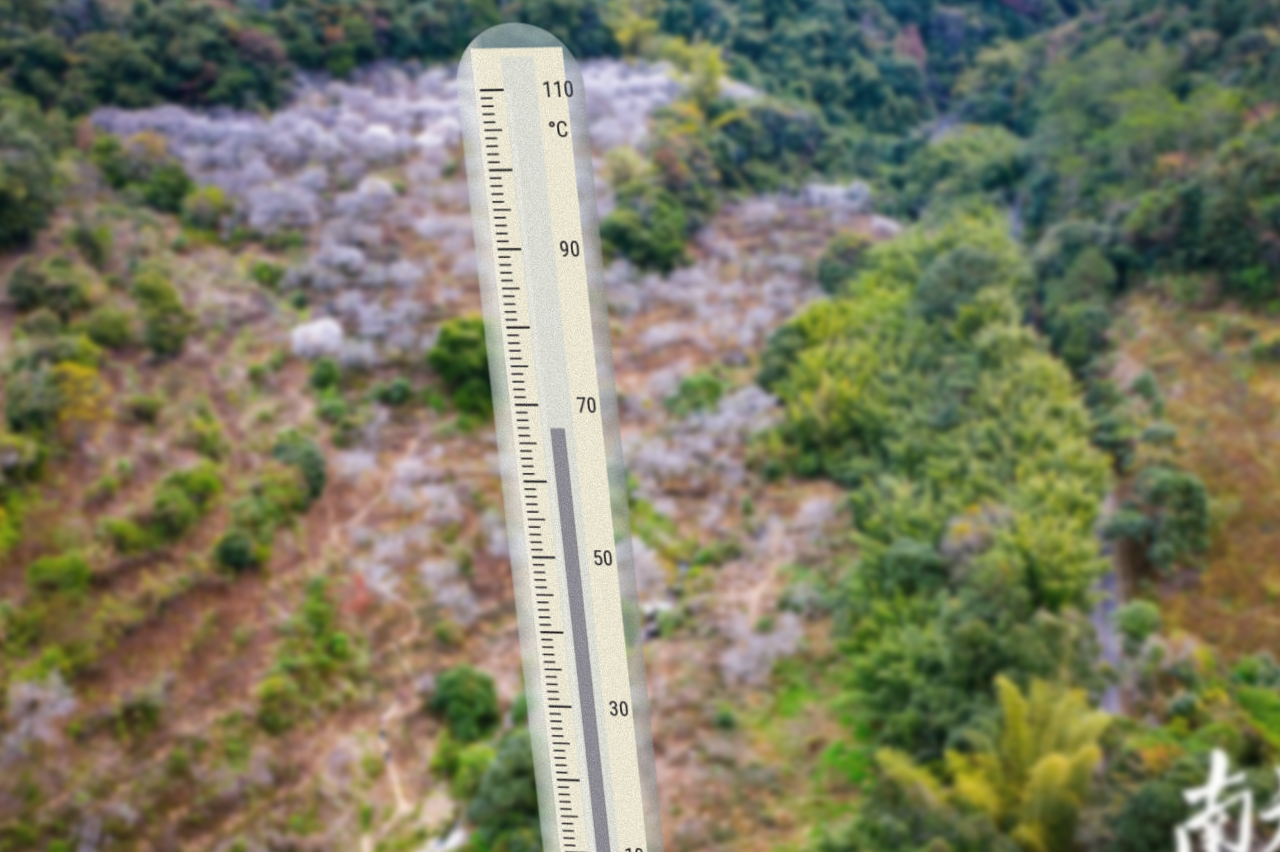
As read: **67** °C
